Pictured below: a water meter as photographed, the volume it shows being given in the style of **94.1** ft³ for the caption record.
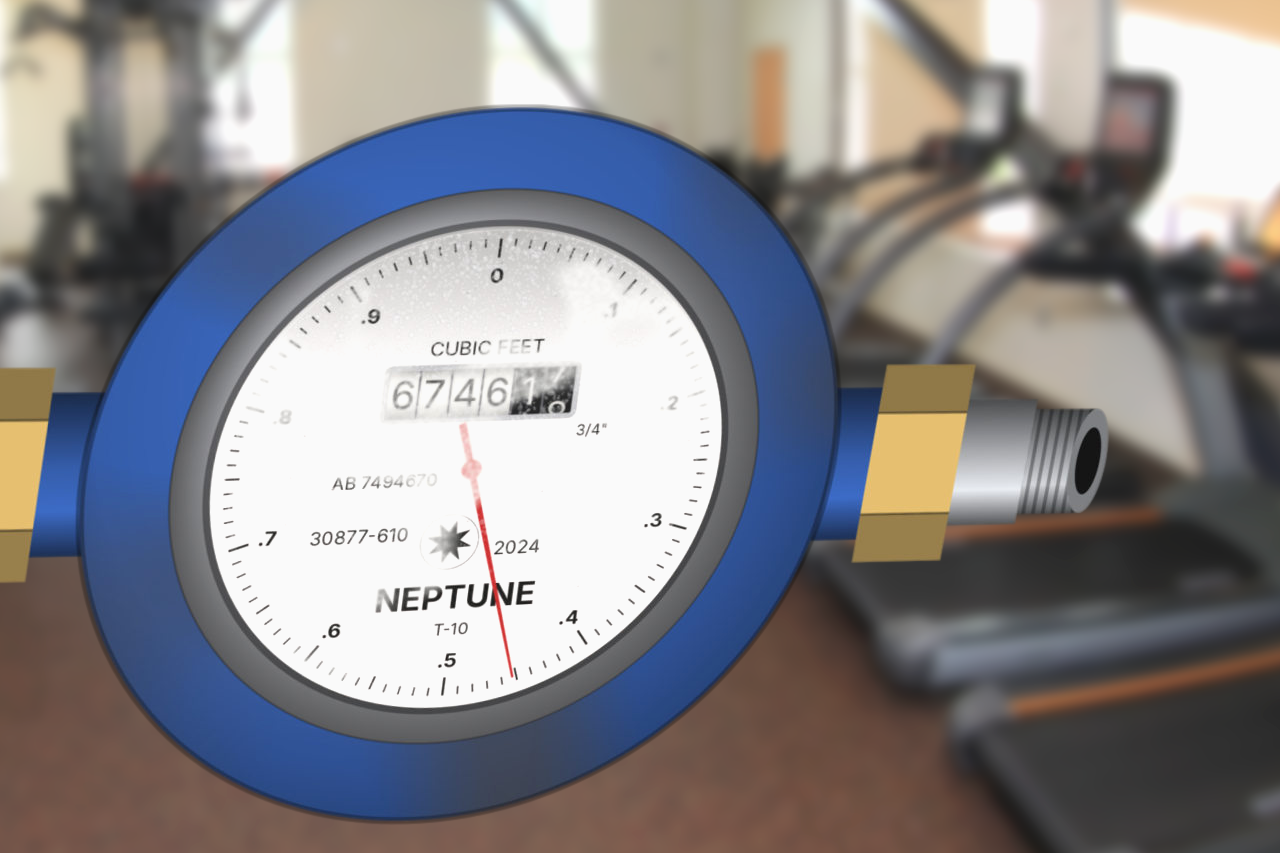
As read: **674617.45** ft³
